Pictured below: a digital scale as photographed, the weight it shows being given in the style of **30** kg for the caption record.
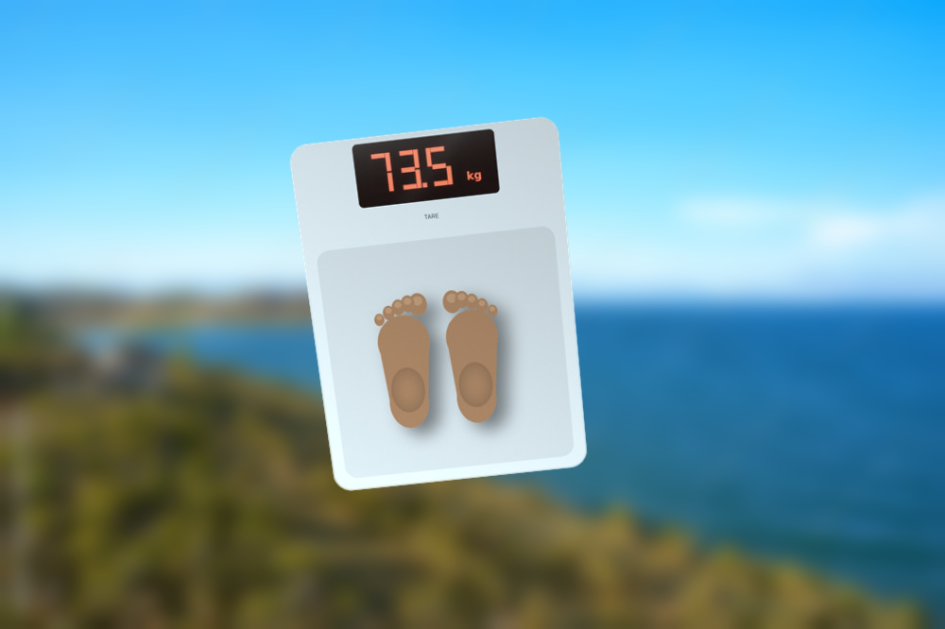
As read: **73.5** kg
